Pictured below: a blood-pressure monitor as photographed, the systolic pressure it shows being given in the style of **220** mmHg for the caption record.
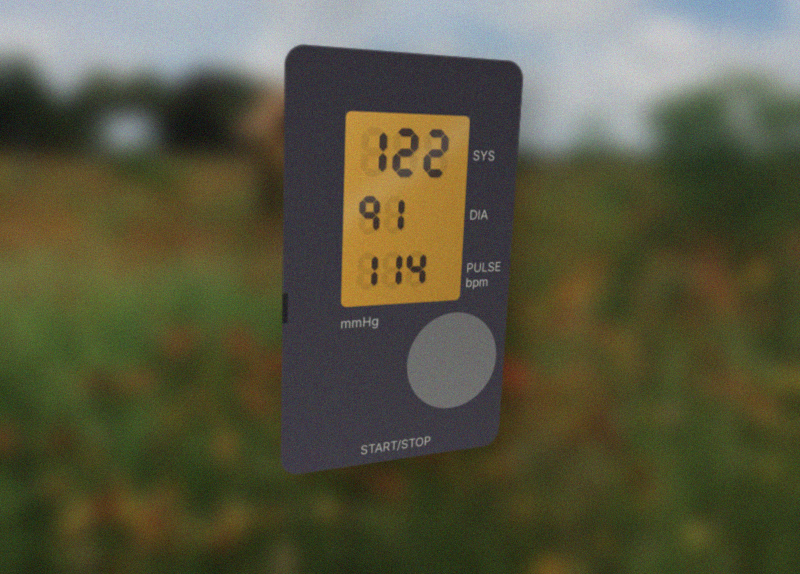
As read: **122** mmHg
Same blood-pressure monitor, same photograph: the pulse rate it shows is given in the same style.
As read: **114** bpm
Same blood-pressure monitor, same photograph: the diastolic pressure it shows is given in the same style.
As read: **91** mmHg
